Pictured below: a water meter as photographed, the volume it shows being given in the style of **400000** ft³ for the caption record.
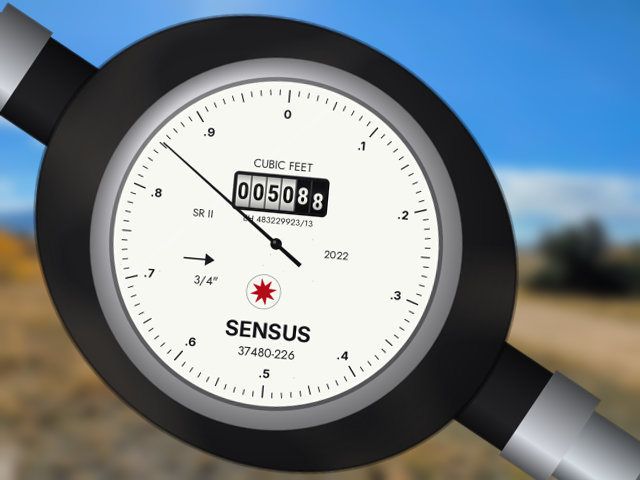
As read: **5087.85** ft³
